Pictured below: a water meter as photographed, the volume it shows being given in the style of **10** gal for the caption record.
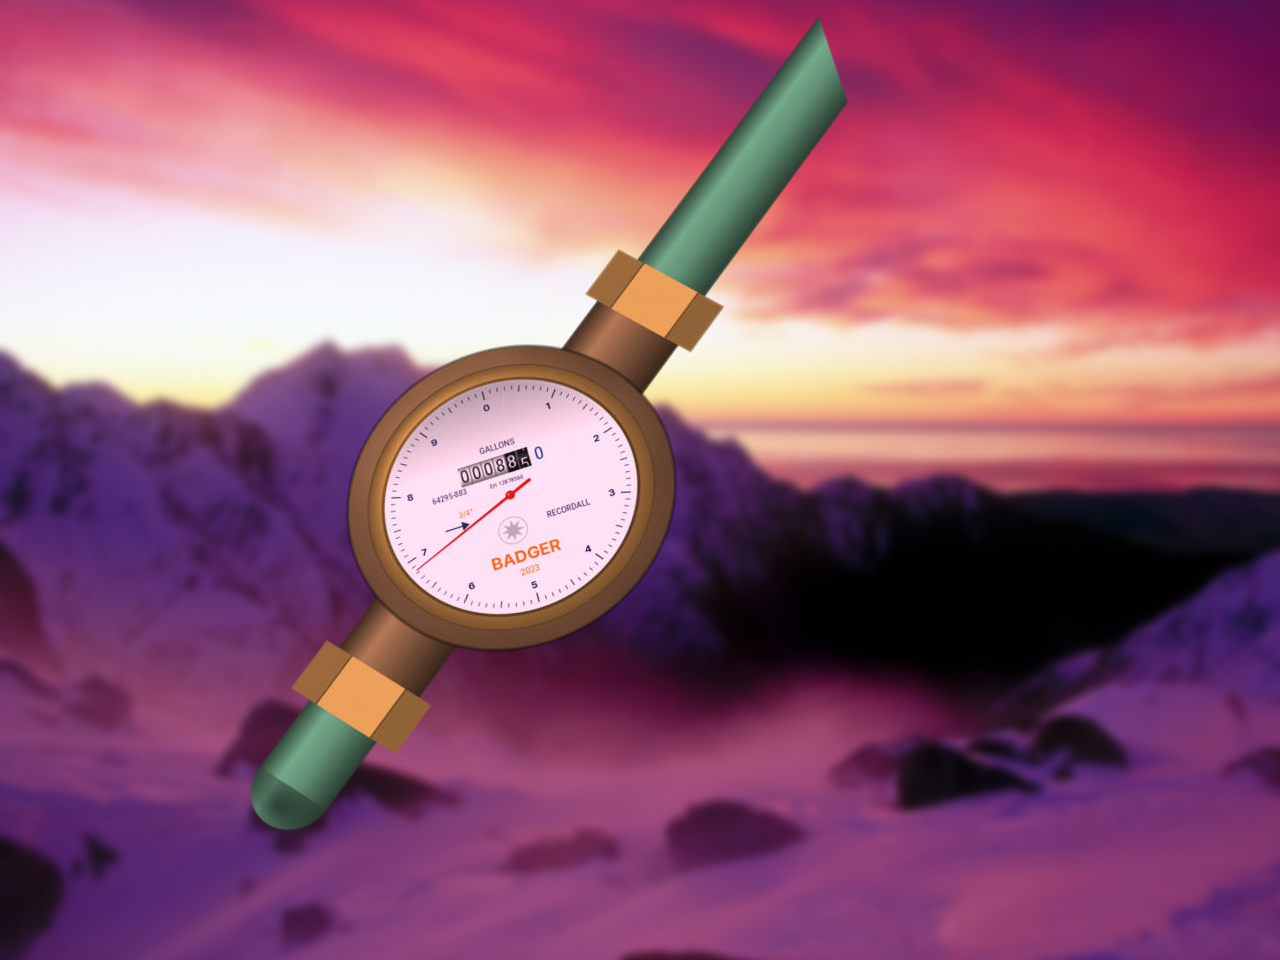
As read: **8846.8** gal
